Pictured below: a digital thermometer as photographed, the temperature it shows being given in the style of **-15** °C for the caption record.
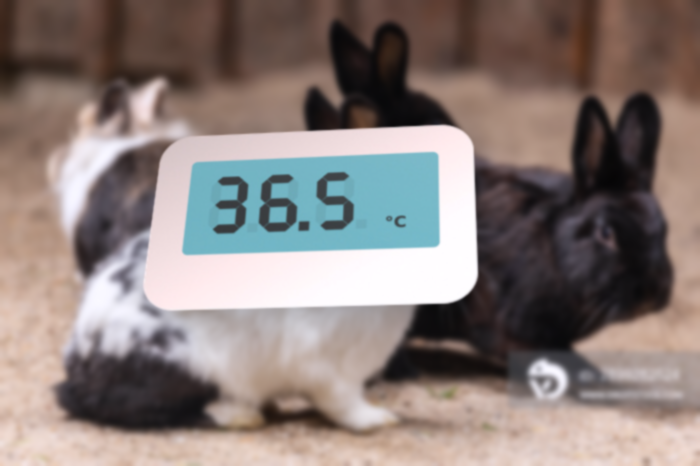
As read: **36.5** °C
